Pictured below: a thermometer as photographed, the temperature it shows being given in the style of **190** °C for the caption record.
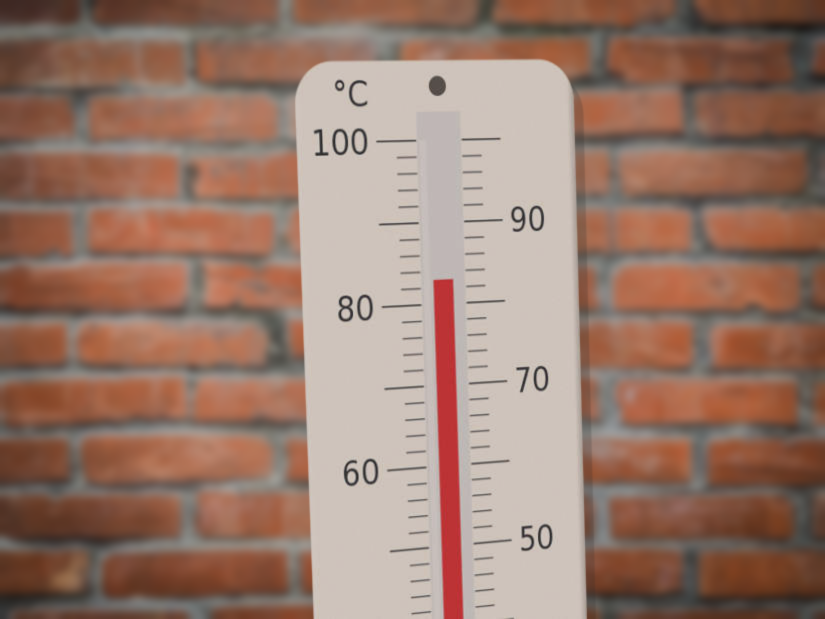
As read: **83** °C
